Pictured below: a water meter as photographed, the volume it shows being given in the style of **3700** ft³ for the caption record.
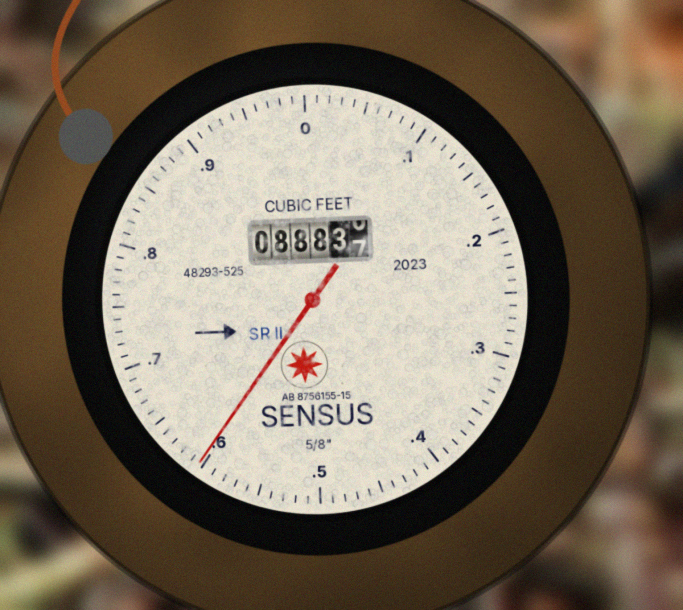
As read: **88836.60** ft³
